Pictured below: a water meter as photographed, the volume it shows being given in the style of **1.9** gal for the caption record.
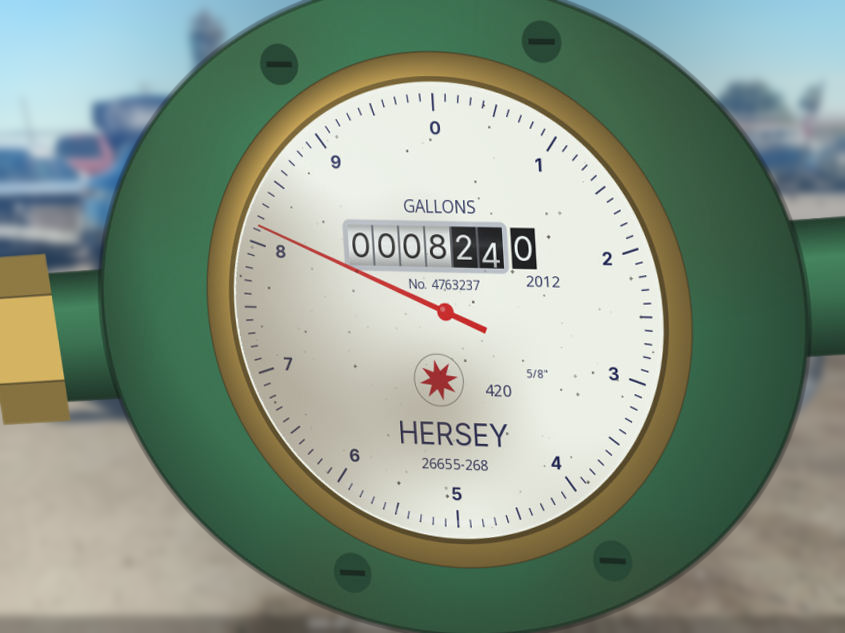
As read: **8238.1** gal
